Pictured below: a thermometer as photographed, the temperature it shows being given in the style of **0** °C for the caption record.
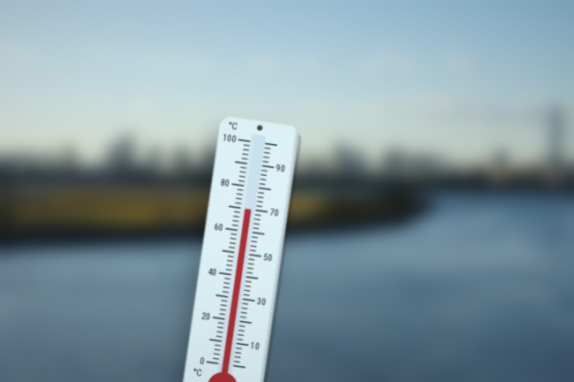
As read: **70** °C
